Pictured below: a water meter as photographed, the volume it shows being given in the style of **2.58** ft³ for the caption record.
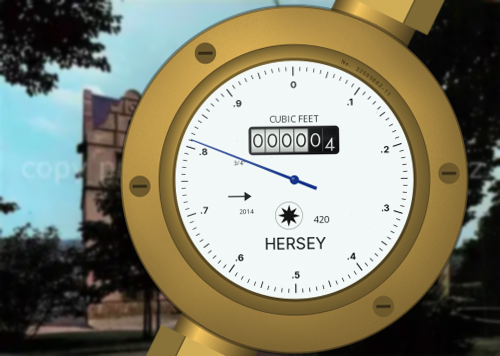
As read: **3.81** ft³
